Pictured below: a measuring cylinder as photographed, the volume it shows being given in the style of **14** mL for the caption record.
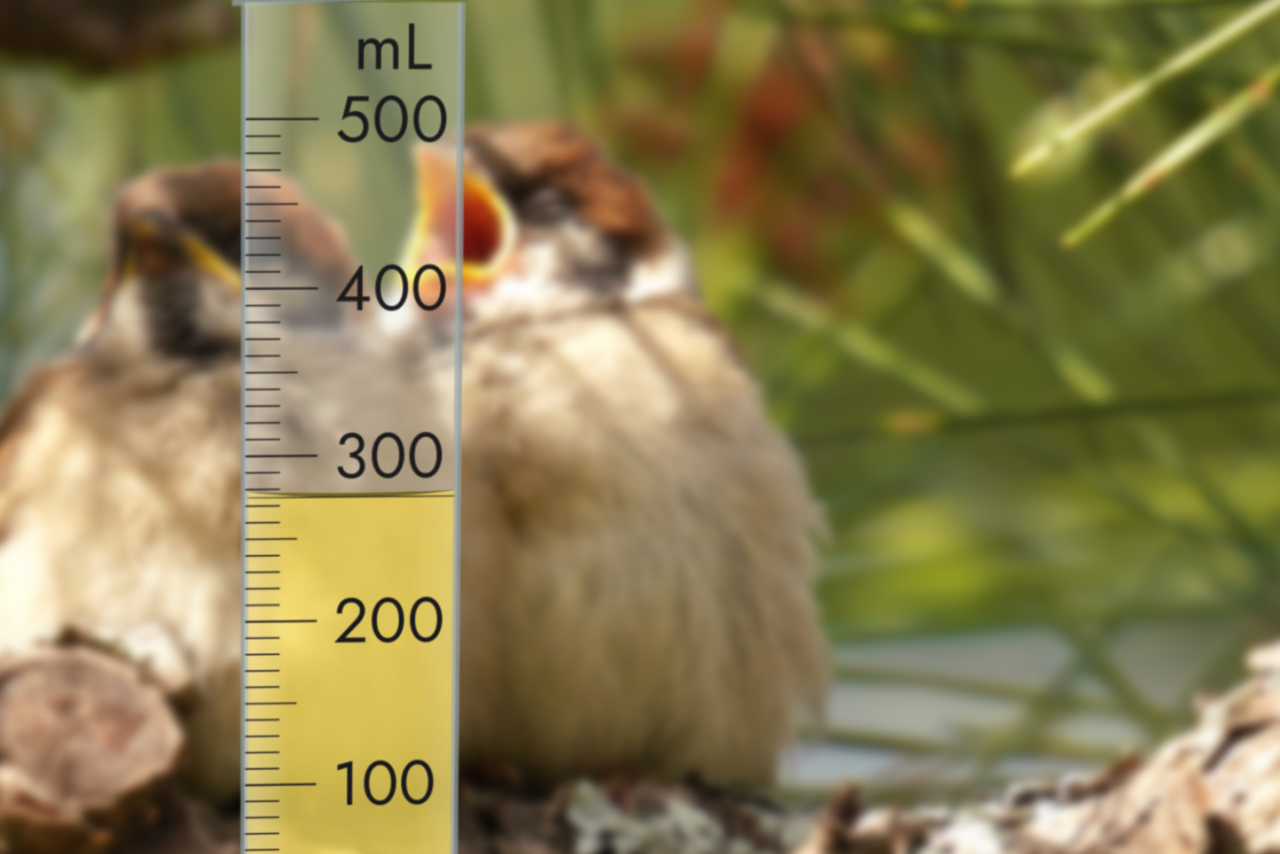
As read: **275** mL
